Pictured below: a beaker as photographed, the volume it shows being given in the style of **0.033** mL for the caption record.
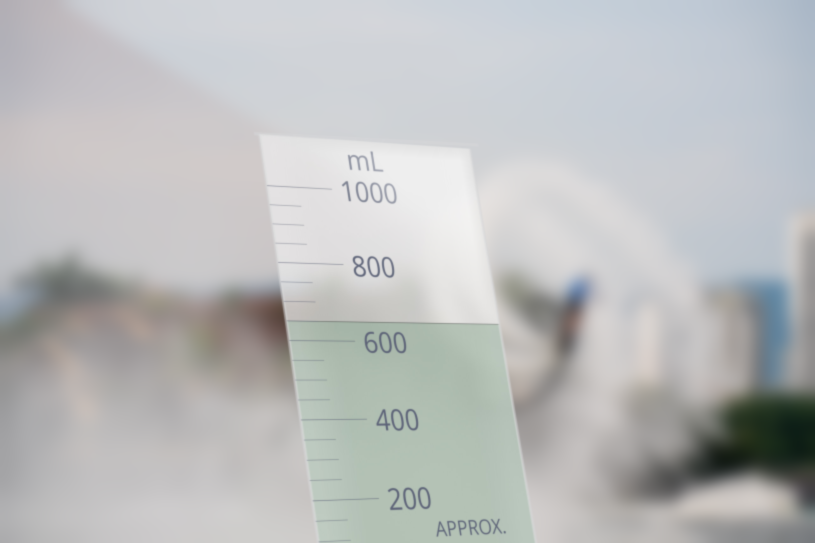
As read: **650** mL
